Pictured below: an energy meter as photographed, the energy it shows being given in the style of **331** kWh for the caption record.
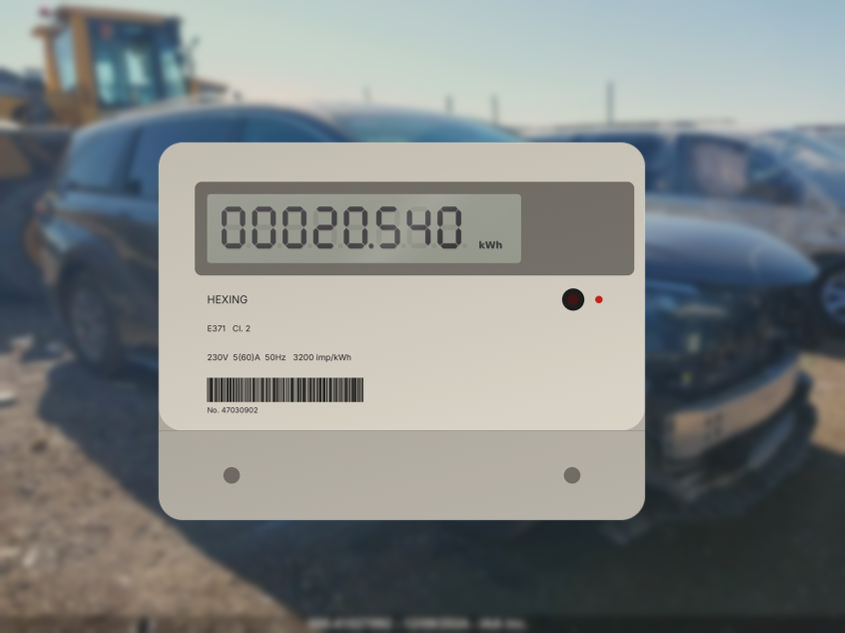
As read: **20.540** kWh
